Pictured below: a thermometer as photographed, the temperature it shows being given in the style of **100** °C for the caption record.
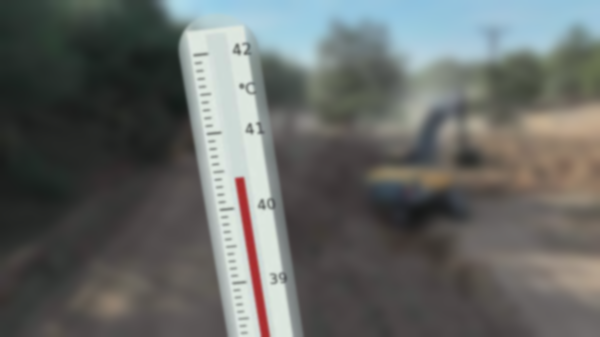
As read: **40.4** °C
